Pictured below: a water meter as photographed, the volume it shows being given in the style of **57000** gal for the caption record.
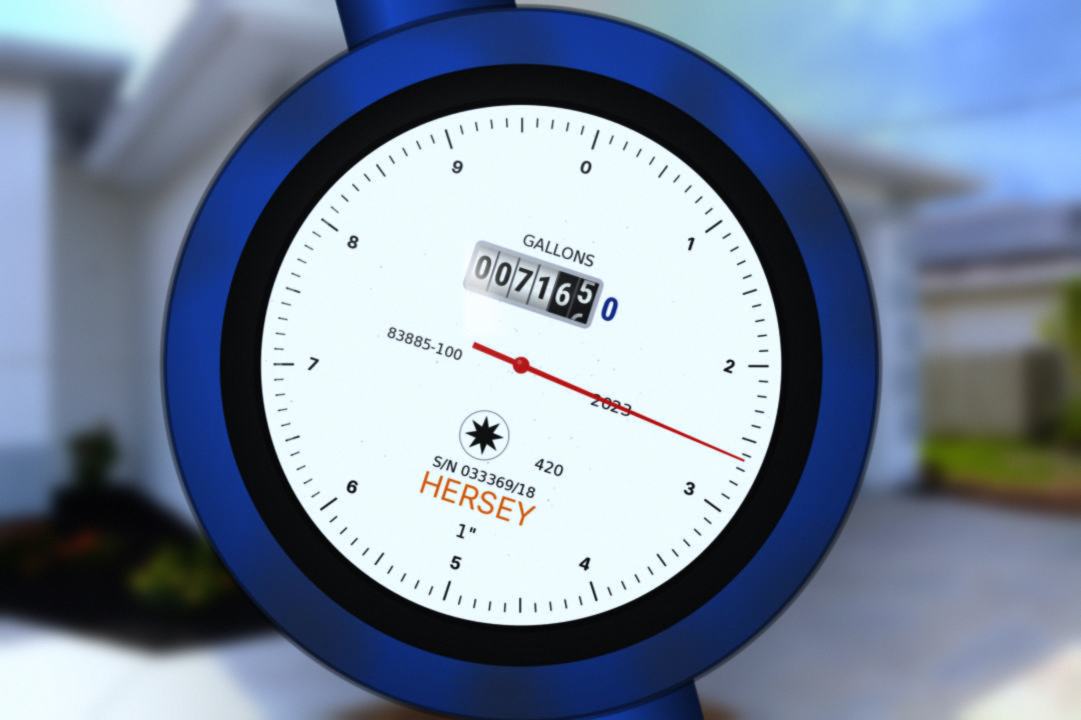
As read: **71652.6** gal
